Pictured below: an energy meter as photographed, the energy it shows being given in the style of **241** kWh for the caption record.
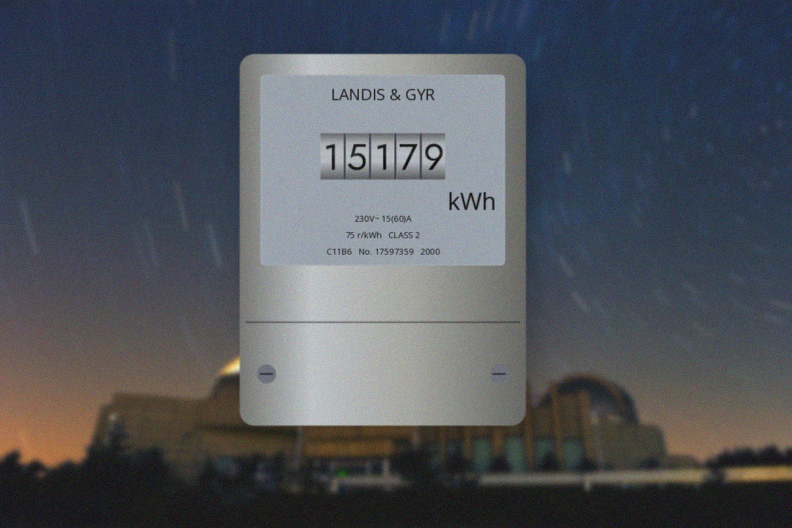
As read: **15179** kWh
